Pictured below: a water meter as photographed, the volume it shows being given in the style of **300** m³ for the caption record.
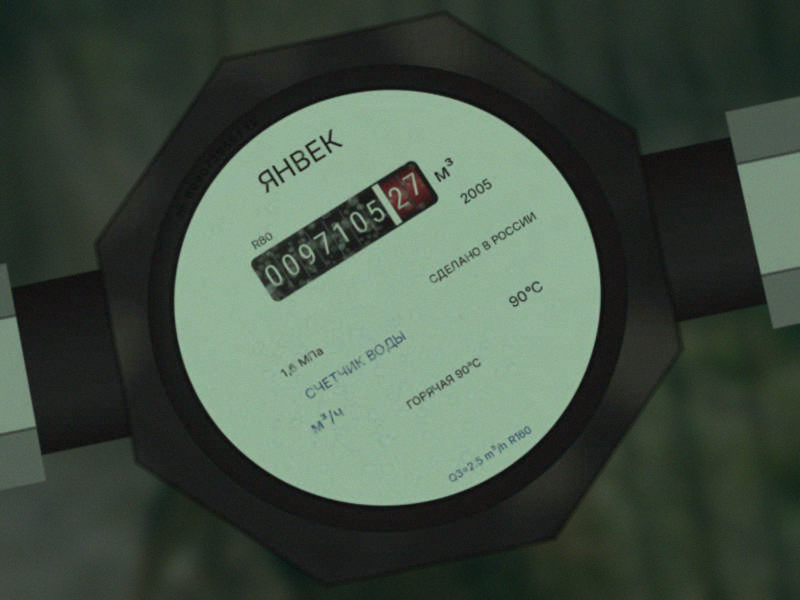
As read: **97105.27** m³
